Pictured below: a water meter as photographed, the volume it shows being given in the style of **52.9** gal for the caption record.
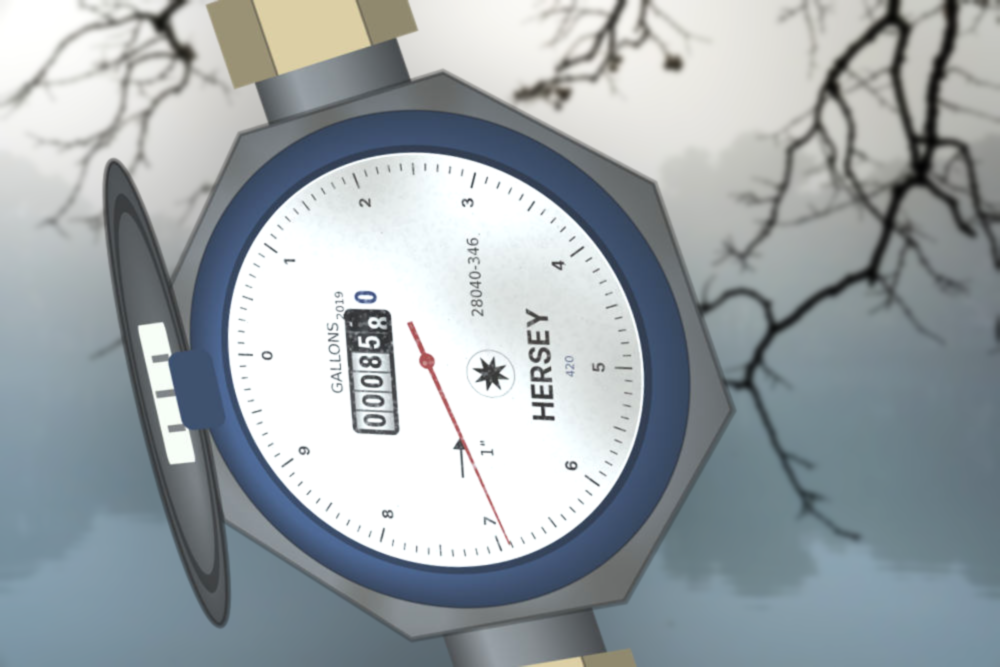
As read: **8576.9** gal
